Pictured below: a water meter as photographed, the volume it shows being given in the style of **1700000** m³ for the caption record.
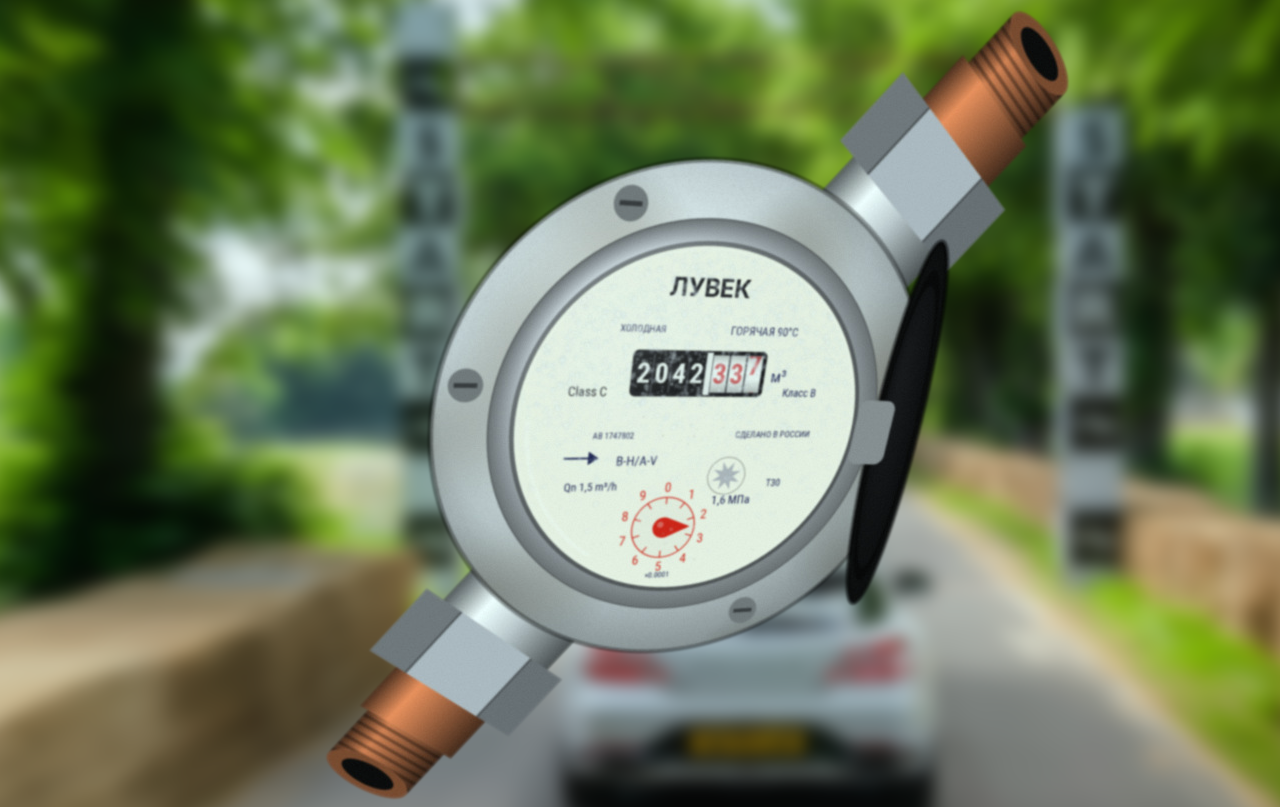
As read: **2042.3372** m³
